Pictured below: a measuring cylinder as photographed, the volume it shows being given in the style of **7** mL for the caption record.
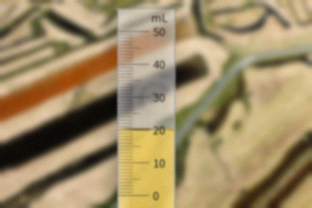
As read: **20** mL
